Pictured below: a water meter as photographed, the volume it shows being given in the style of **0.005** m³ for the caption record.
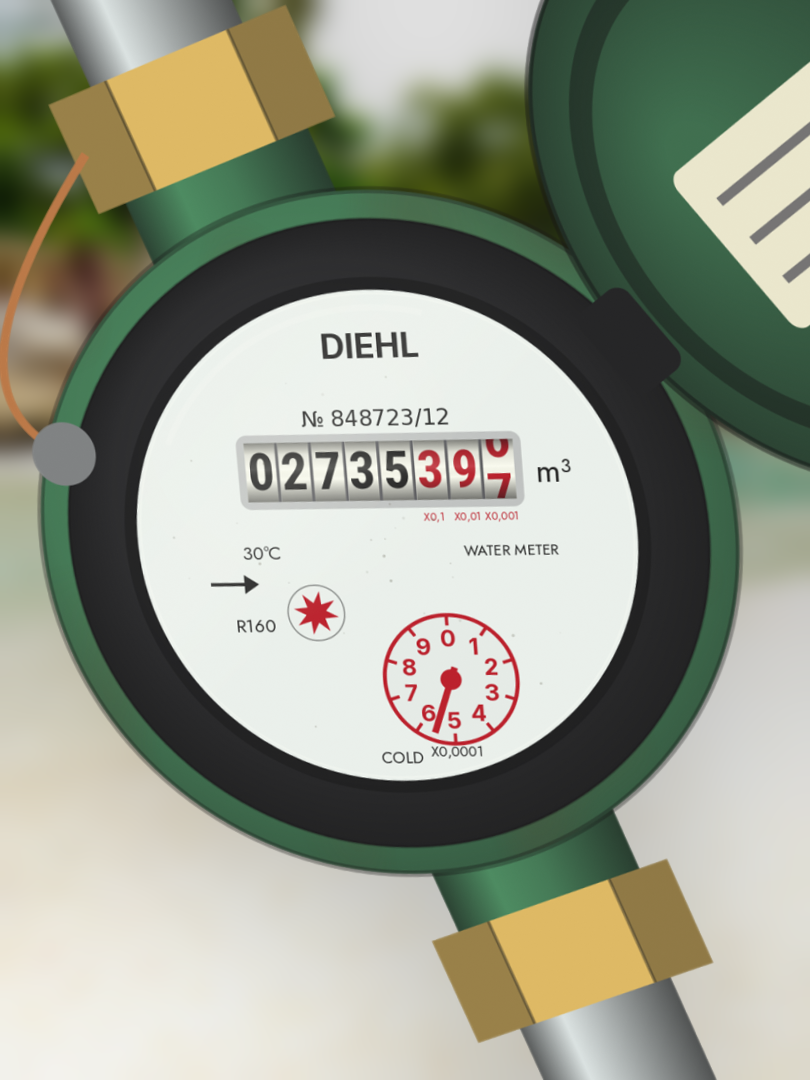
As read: **2735.3965** m³
